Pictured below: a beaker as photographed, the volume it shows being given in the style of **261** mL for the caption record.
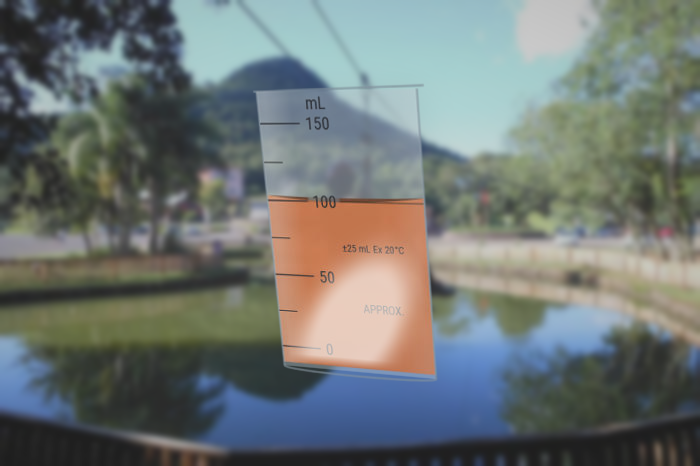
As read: **100** mL
